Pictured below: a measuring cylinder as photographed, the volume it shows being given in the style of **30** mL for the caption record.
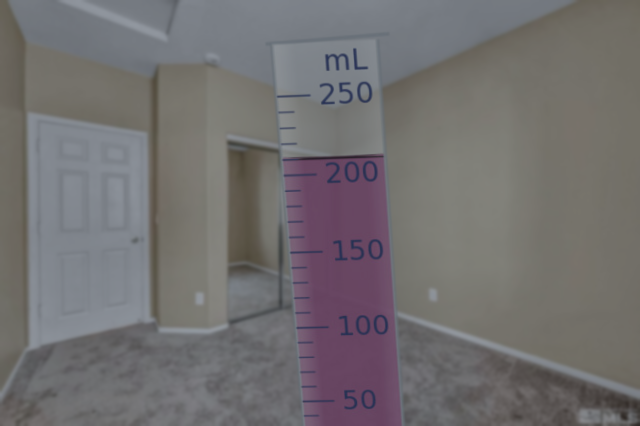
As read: **210** mL
